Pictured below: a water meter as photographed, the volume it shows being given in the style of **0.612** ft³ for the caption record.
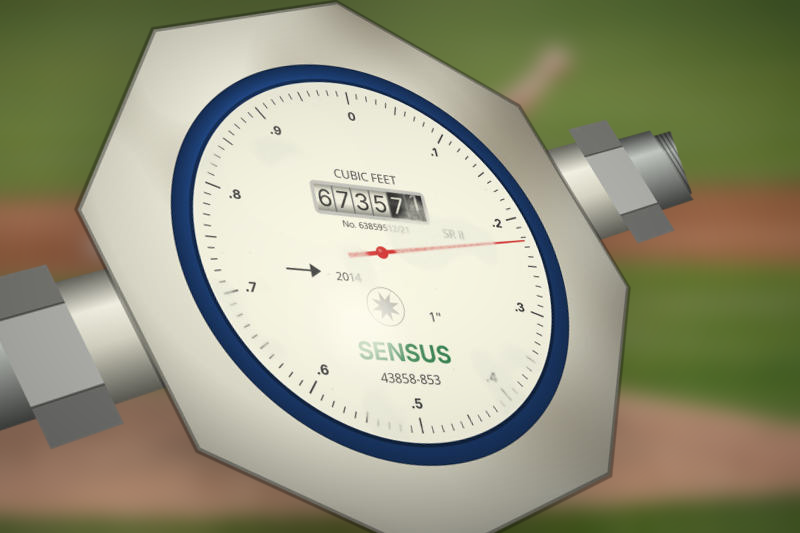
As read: **673571.22** ft³
